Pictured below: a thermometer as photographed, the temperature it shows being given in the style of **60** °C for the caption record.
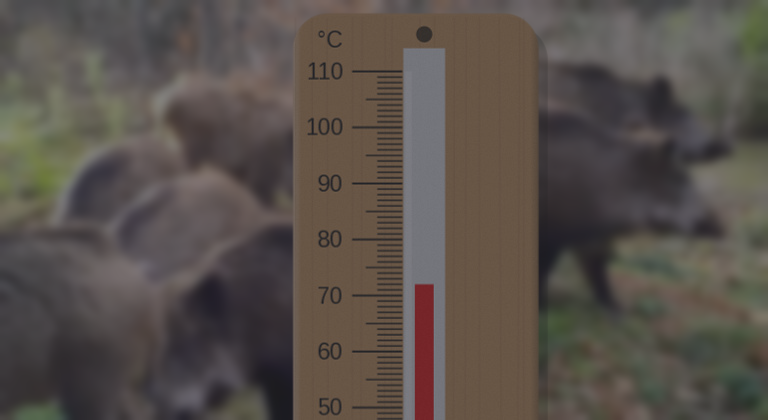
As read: **72** °C
